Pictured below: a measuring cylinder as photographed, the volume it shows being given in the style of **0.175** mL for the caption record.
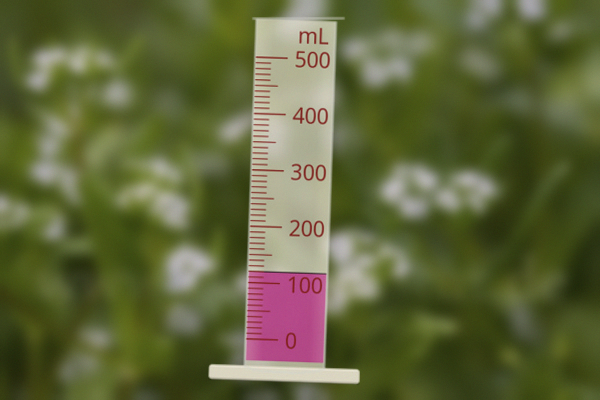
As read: **120** mL
